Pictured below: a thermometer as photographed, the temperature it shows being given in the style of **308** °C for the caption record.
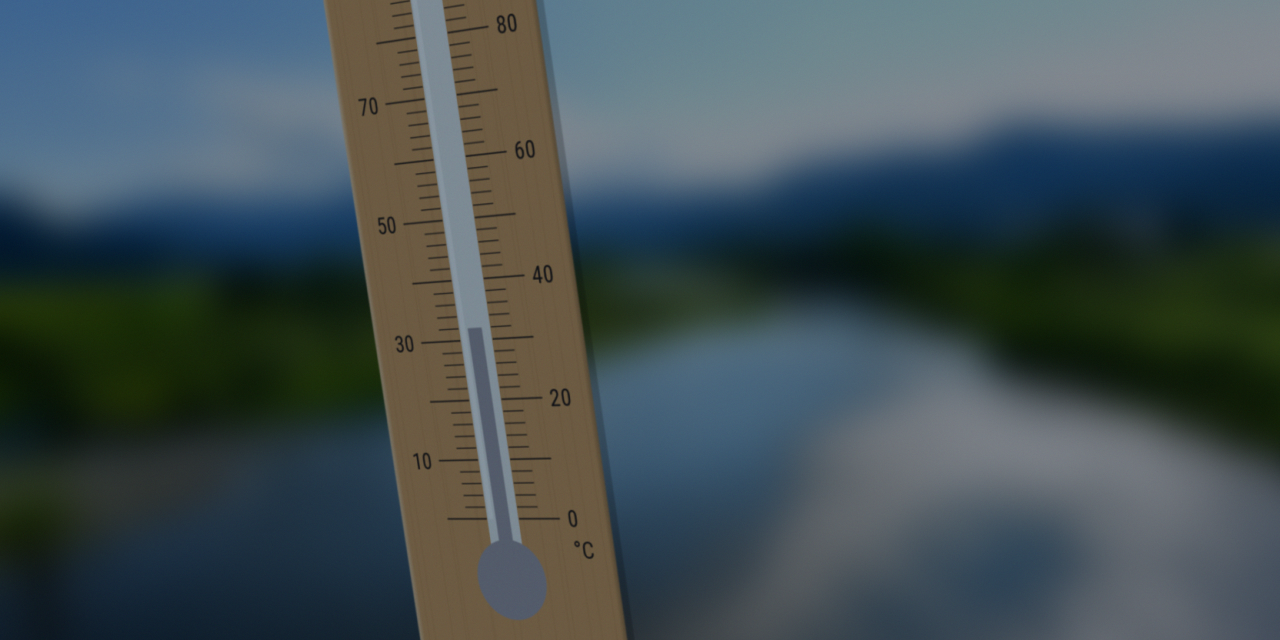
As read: **32** °C
